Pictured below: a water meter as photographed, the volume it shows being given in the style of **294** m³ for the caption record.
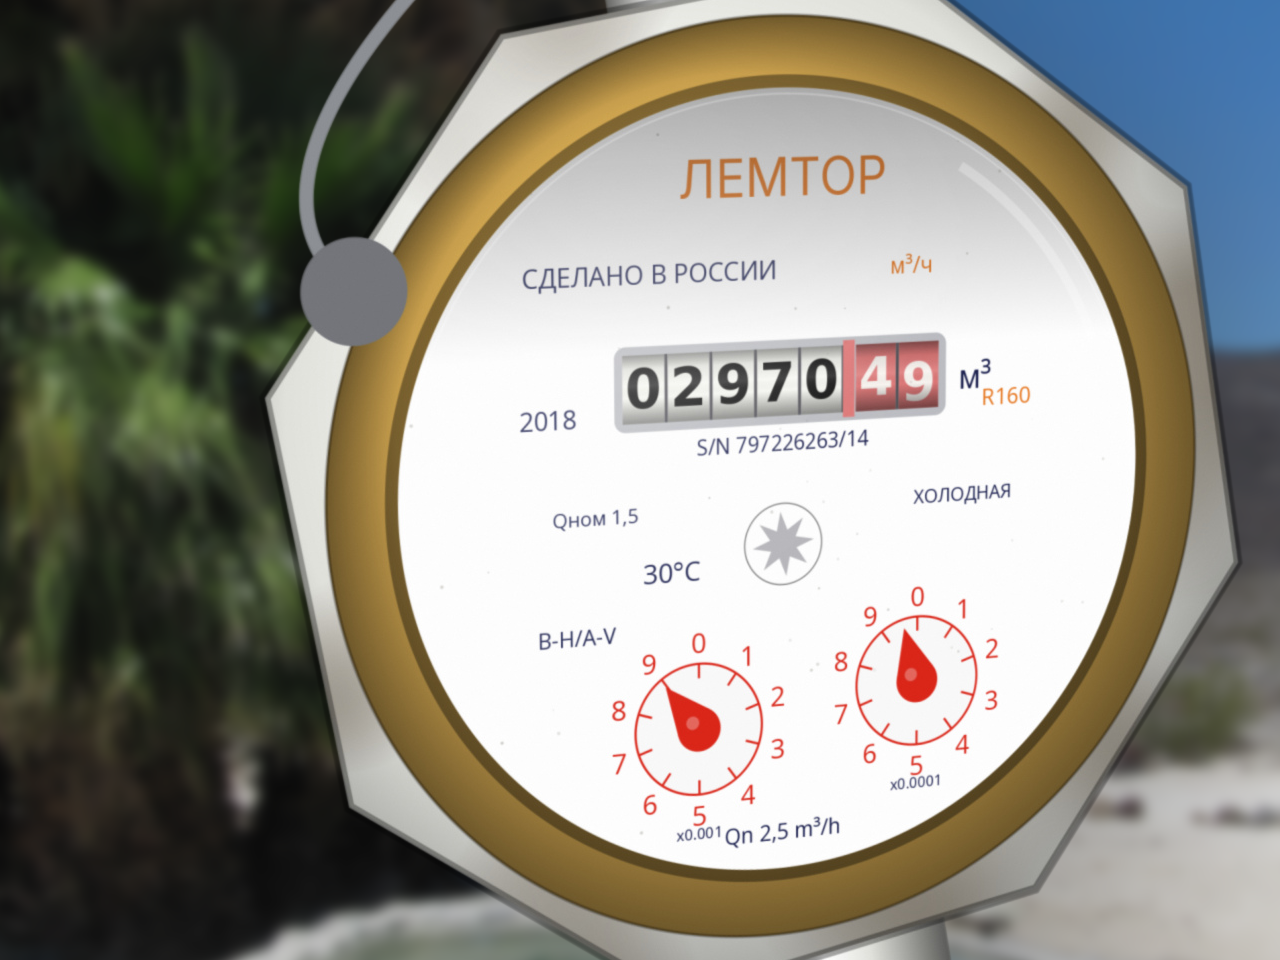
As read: **2970.4889** m³
